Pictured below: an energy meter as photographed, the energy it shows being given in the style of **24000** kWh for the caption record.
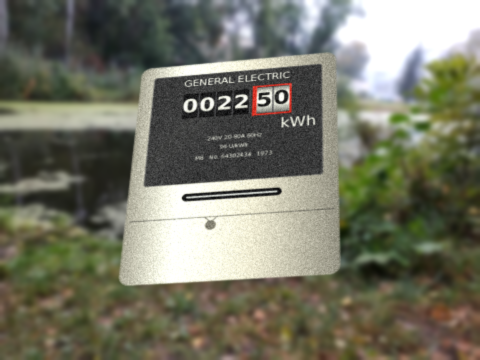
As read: **22.50** kWh
